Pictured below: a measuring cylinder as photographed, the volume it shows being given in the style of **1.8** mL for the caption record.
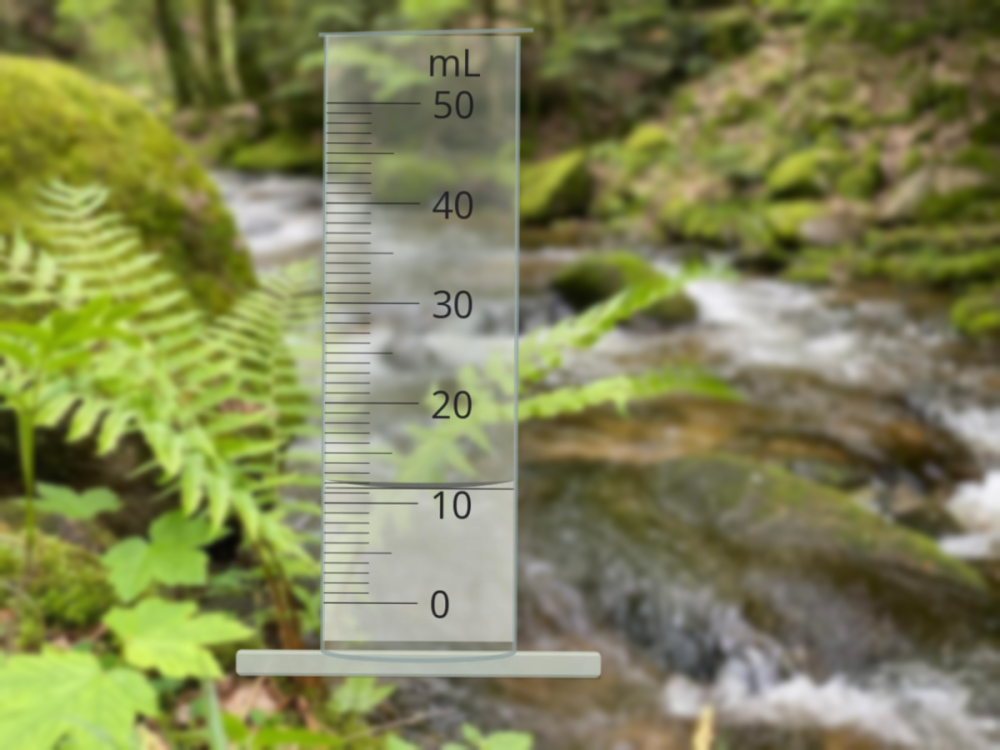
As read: **11.5** mL
